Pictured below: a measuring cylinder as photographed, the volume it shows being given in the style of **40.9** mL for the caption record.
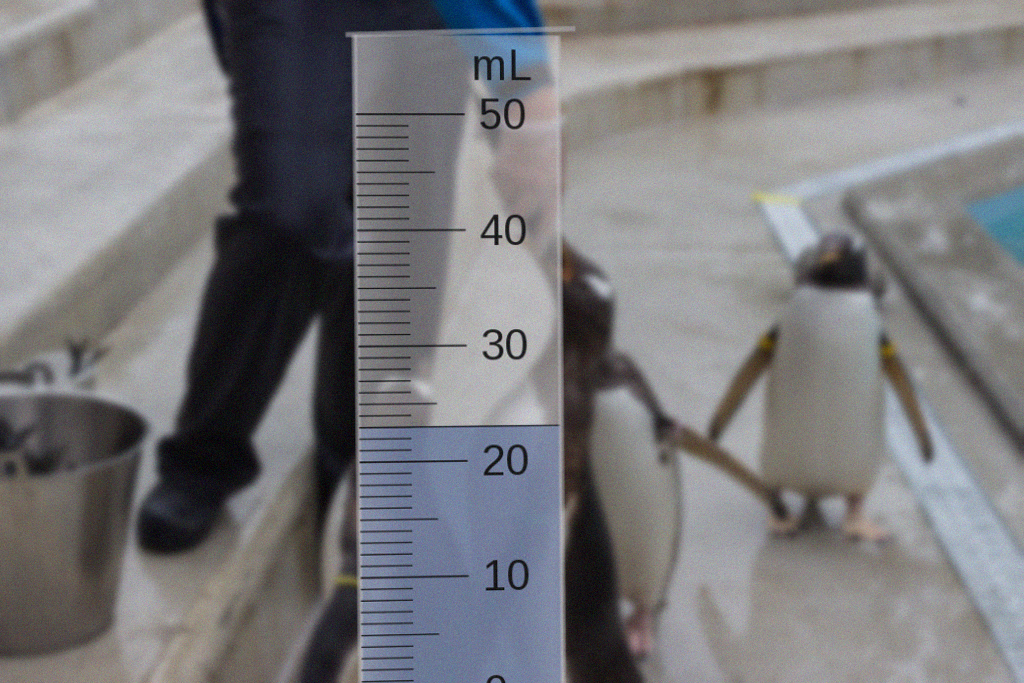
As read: **23** mL
